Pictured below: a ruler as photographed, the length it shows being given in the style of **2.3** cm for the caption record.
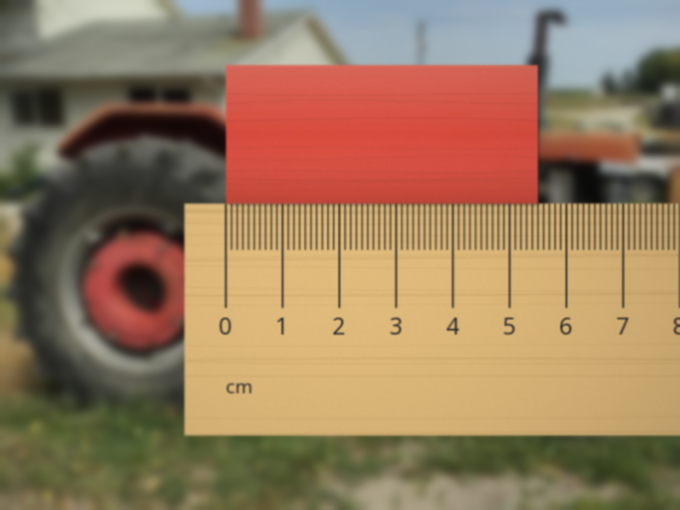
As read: **5.5** cm
